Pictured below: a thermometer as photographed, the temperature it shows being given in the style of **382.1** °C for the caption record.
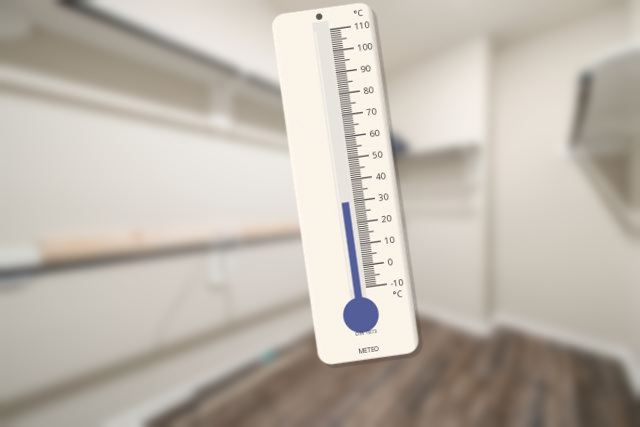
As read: **30** °C
